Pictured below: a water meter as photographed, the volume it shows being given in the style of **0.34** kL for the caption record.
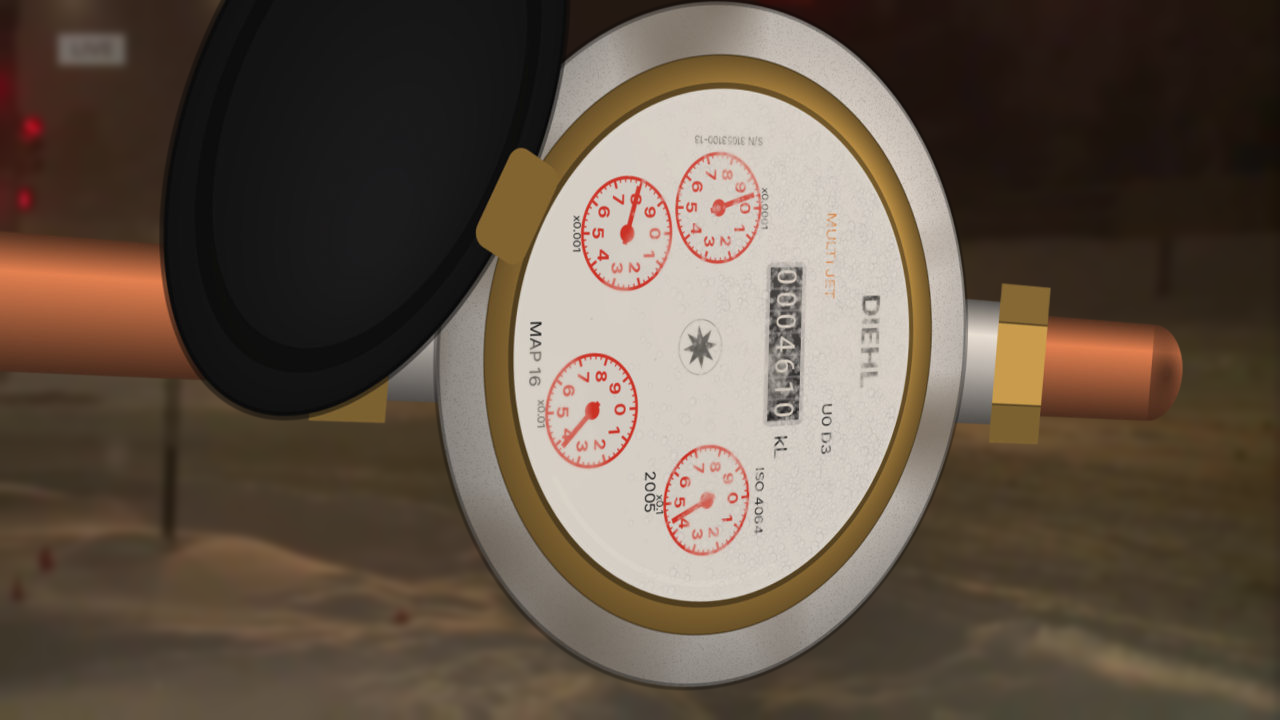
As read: **4610.4379** kL
